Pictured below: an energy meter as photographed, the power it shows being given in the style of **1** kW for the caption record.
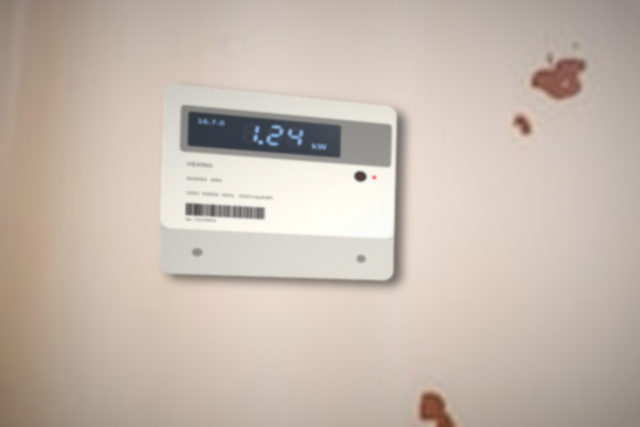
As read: **1.24** kW
